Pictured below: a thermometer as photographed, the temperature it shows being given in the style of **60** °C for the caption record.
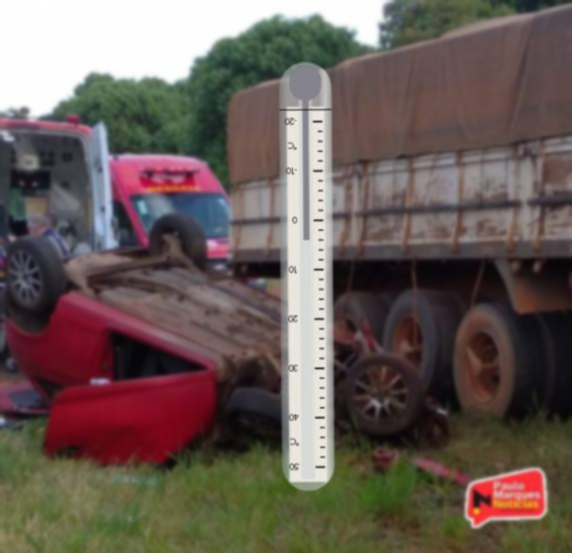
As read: **4** °C
